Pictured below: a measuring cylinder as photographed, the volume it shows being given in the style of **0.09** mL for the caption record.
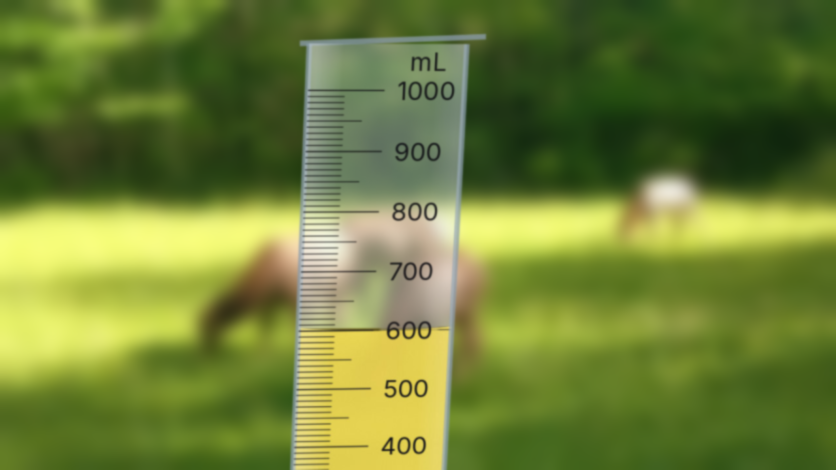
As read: **600** mL
